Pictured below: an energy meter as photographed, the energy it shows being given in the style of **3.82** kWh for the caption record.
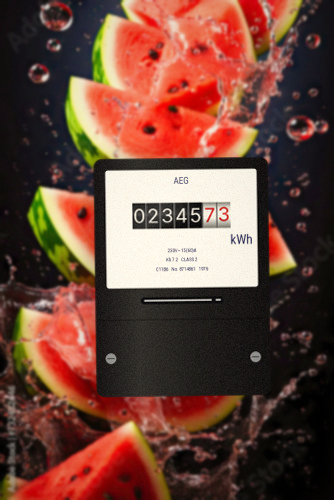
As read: **2345.73** kWh
